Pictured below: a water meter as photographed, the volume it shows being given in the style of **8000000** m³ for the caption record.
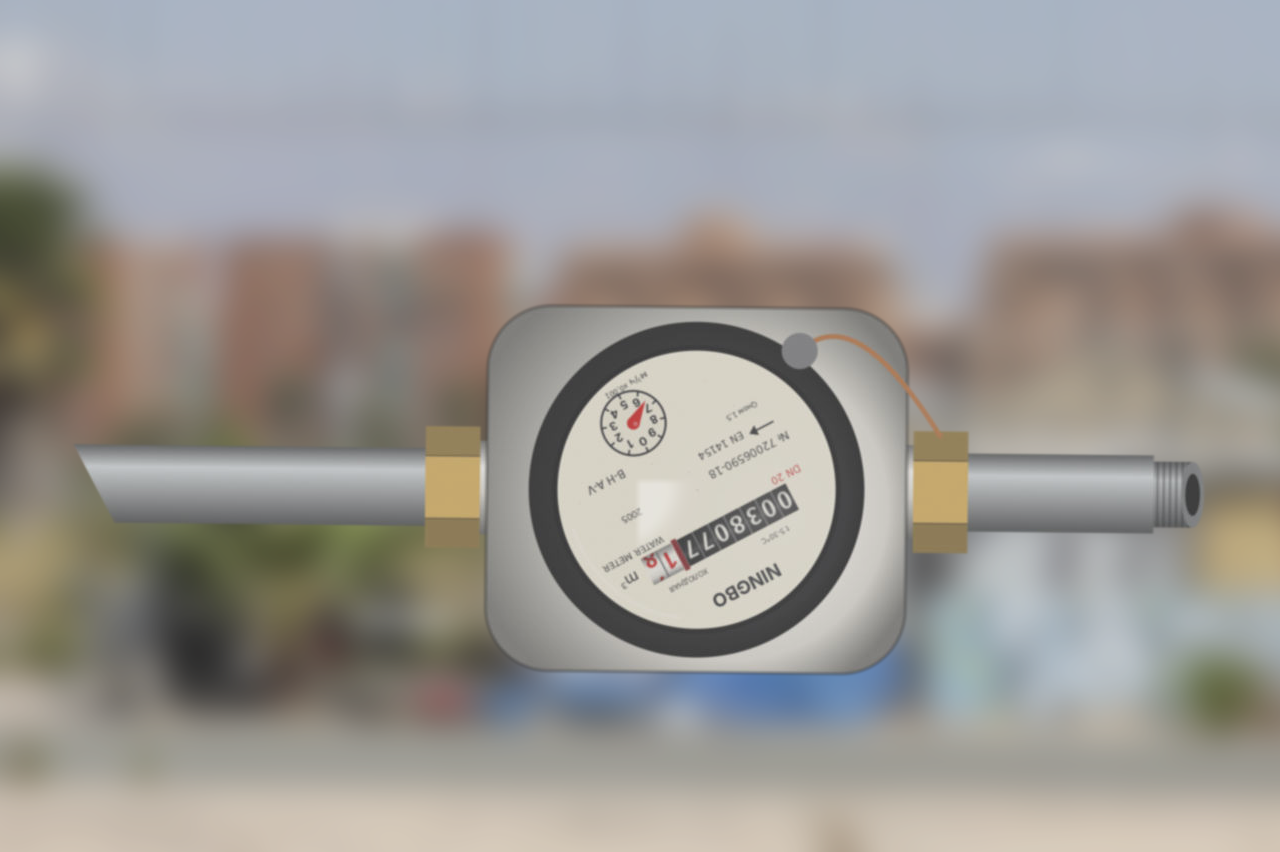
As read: **38077.176** m³
